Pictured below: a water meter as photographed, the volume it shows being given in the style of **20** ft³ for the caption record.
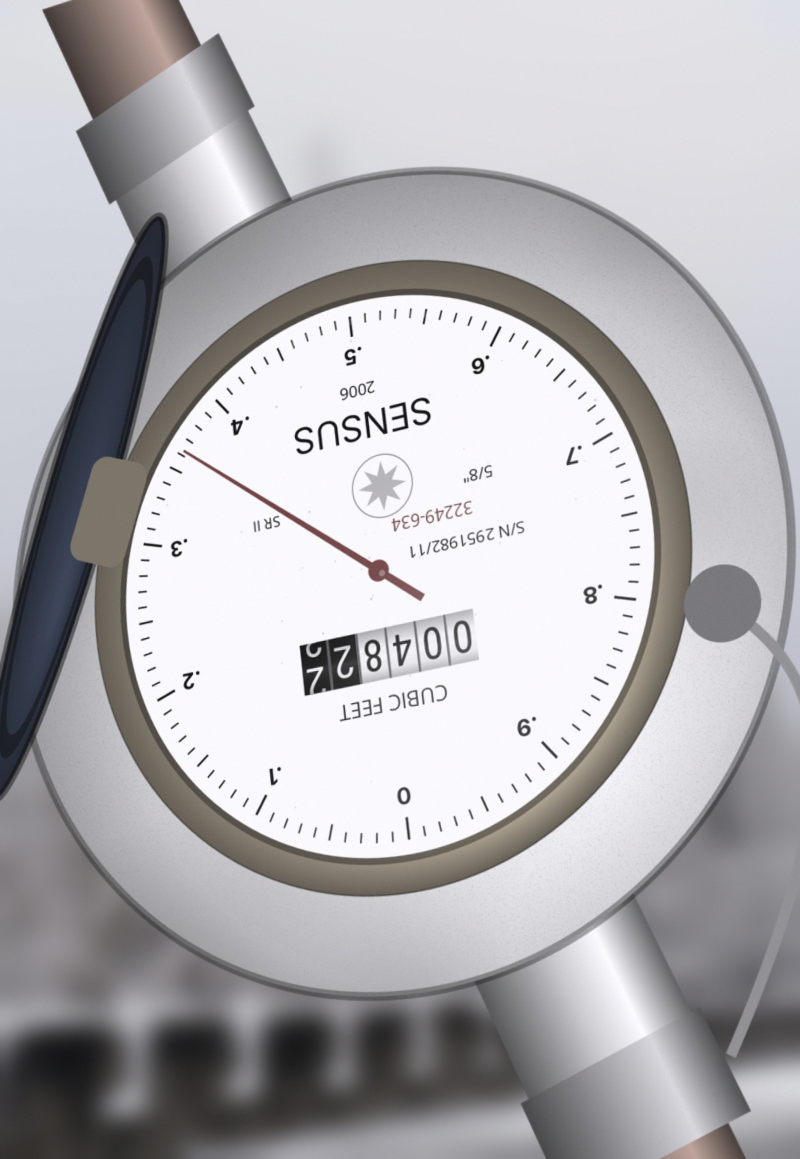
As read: **4822.36** ft³
